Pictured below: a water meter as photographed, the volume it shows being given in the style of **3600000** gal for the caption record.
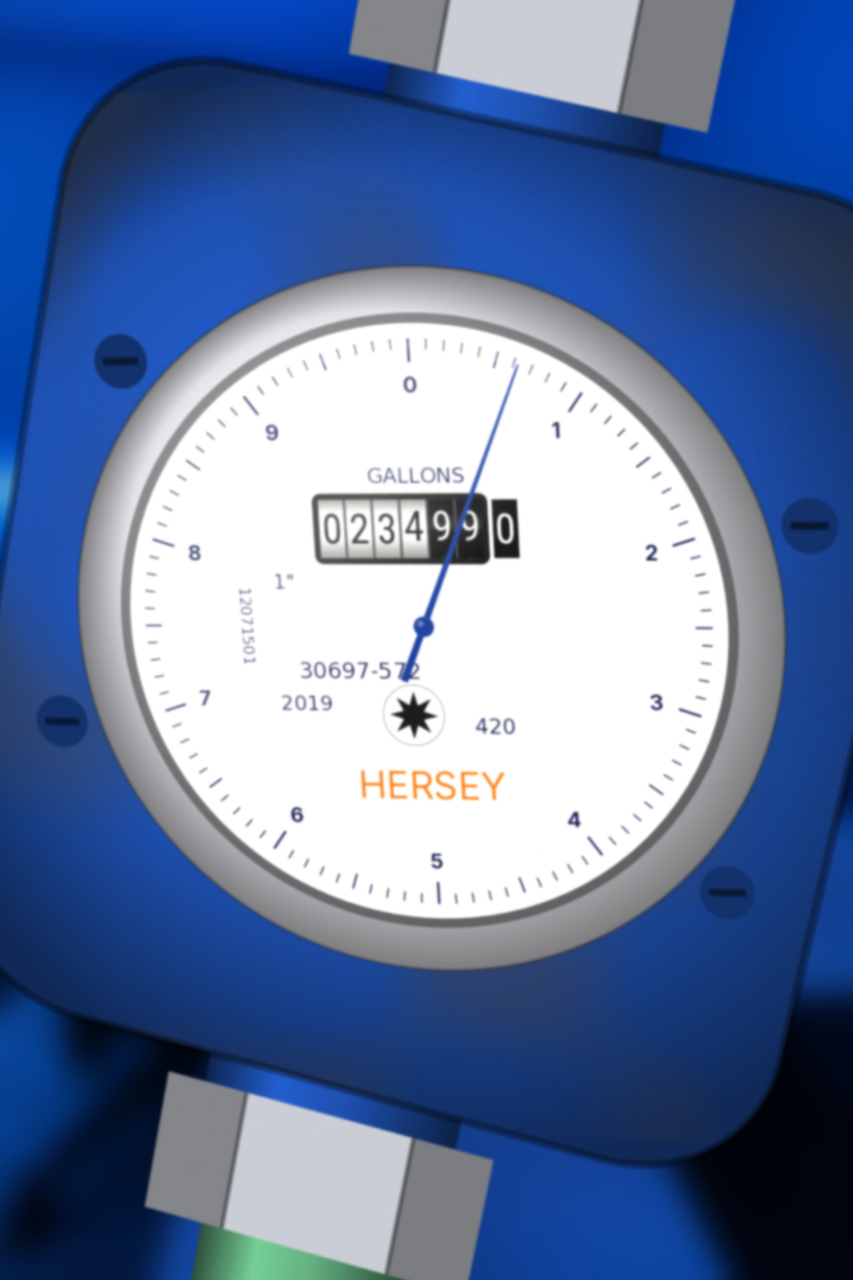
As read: **234990.6** gal
